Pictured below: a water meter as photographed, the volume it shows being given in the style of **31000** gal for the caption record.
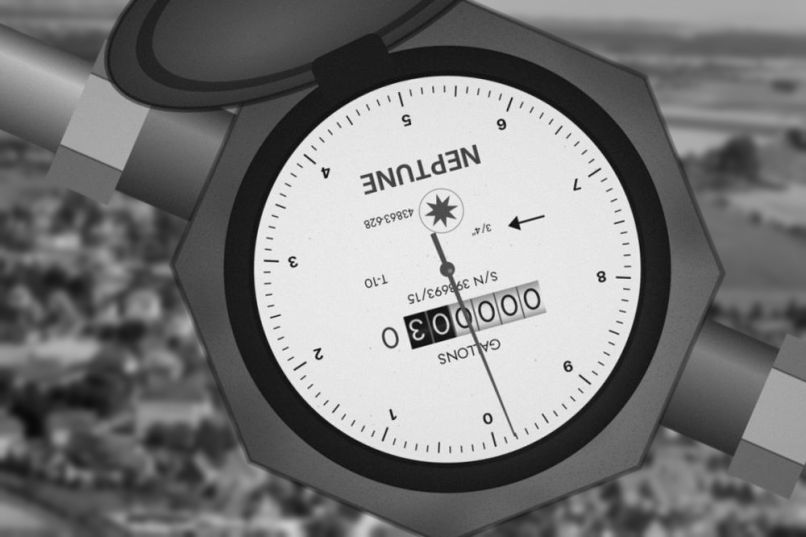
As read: **29.8** gal
